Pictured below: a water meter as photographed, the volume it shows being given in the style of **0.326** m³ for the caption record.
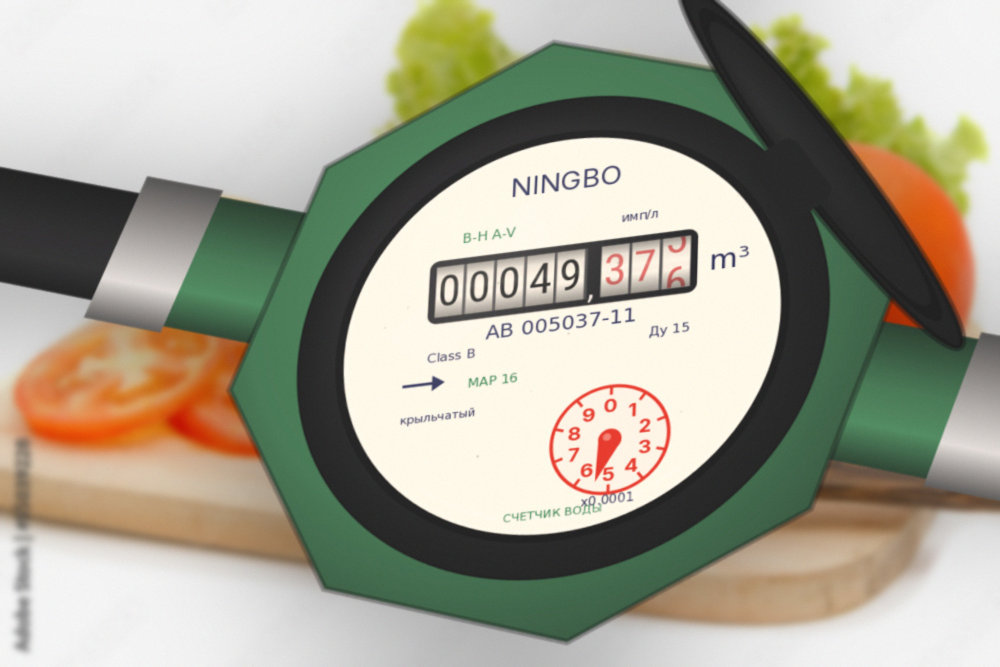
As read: **49.3755** m³
